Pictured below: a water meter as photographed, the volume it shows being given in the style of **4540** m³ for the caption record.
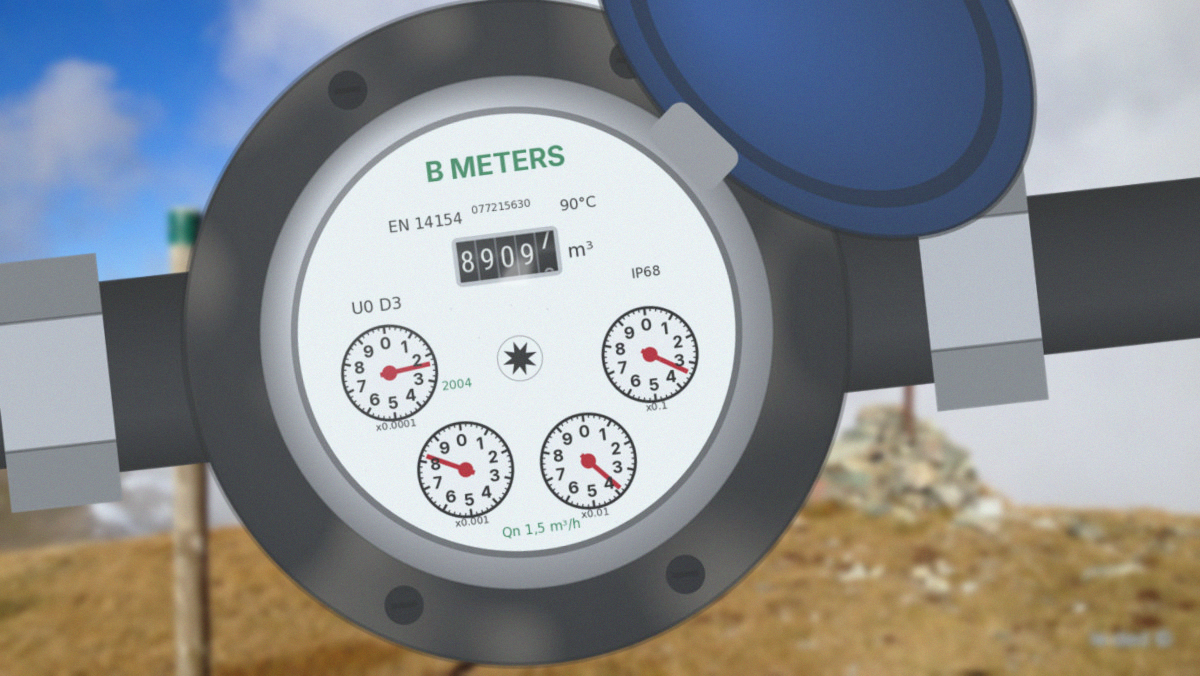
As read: **89097.3382** m³
